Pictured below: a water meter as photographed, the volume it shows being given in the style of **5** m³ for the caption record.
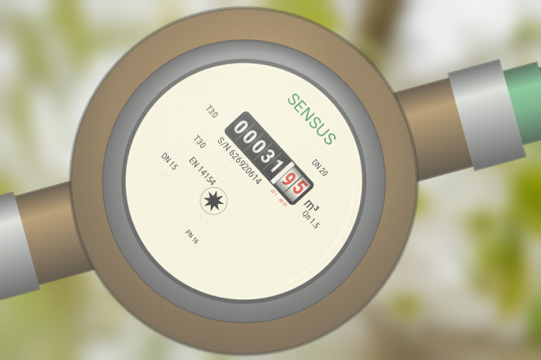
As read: **31.95** m³
